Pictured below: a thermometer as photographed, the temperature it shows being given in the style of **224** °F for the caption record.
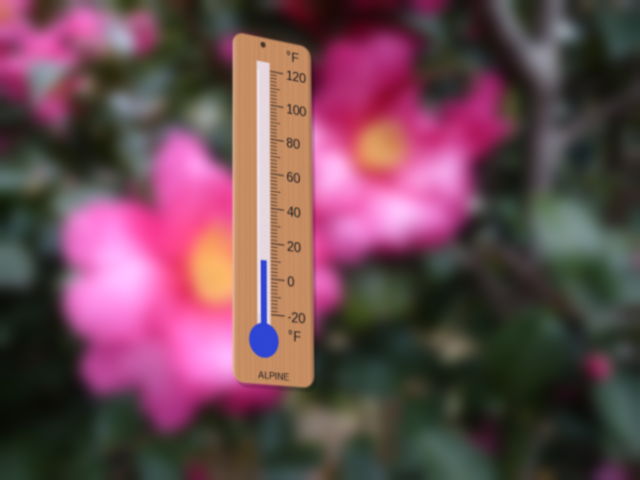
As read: **10** °F
